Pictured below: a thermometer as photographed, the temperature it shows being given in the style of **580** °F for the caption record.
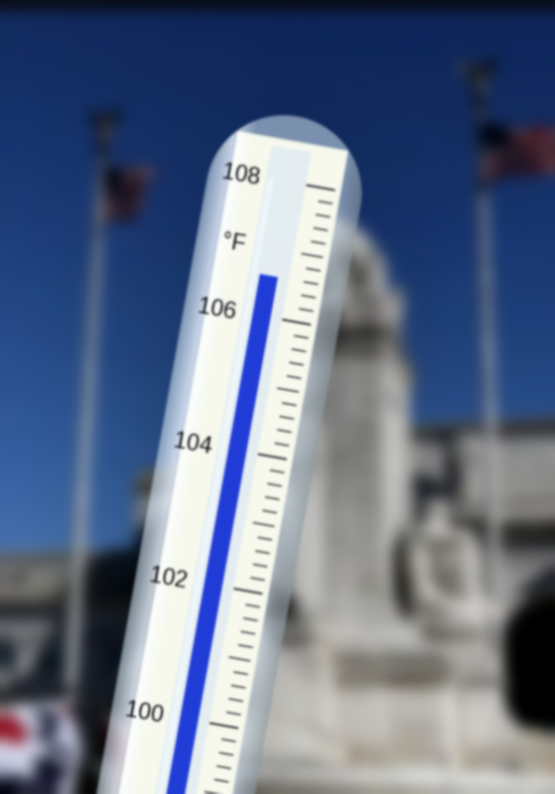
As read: **106.6** °F
